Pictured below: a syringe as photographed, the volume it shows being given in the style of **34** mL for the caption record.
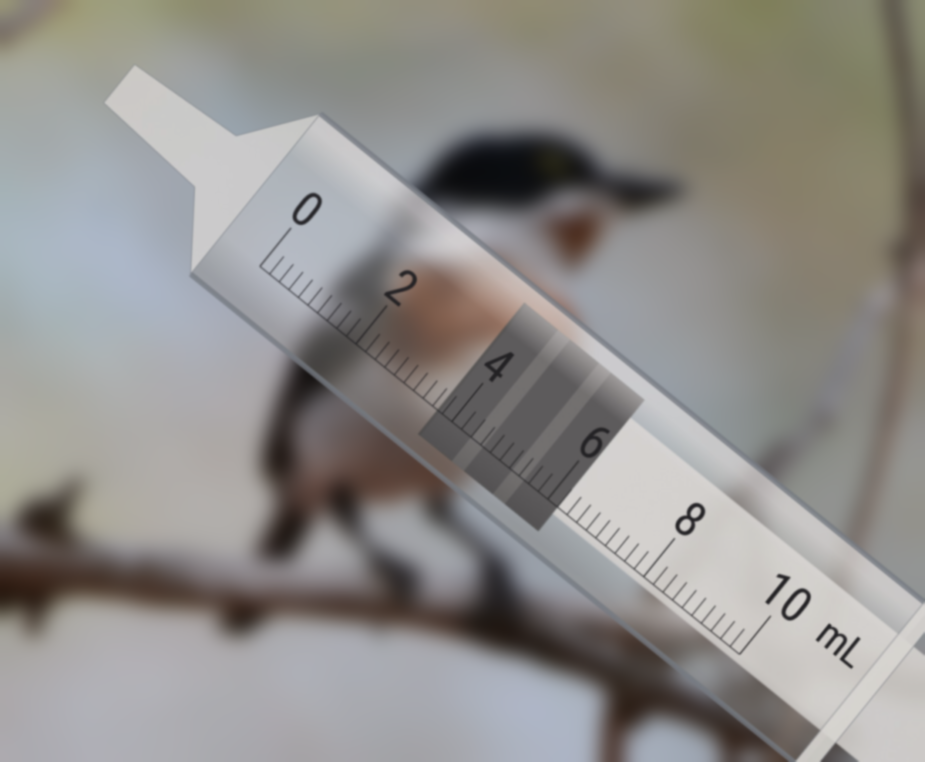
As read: **3.7** mL
